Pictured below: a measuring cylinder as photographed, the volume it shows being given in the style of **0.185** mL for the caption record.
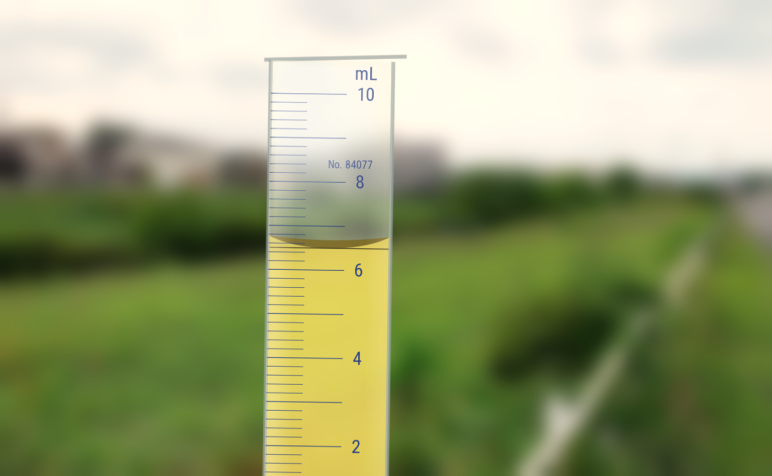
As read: **6.5** mL
